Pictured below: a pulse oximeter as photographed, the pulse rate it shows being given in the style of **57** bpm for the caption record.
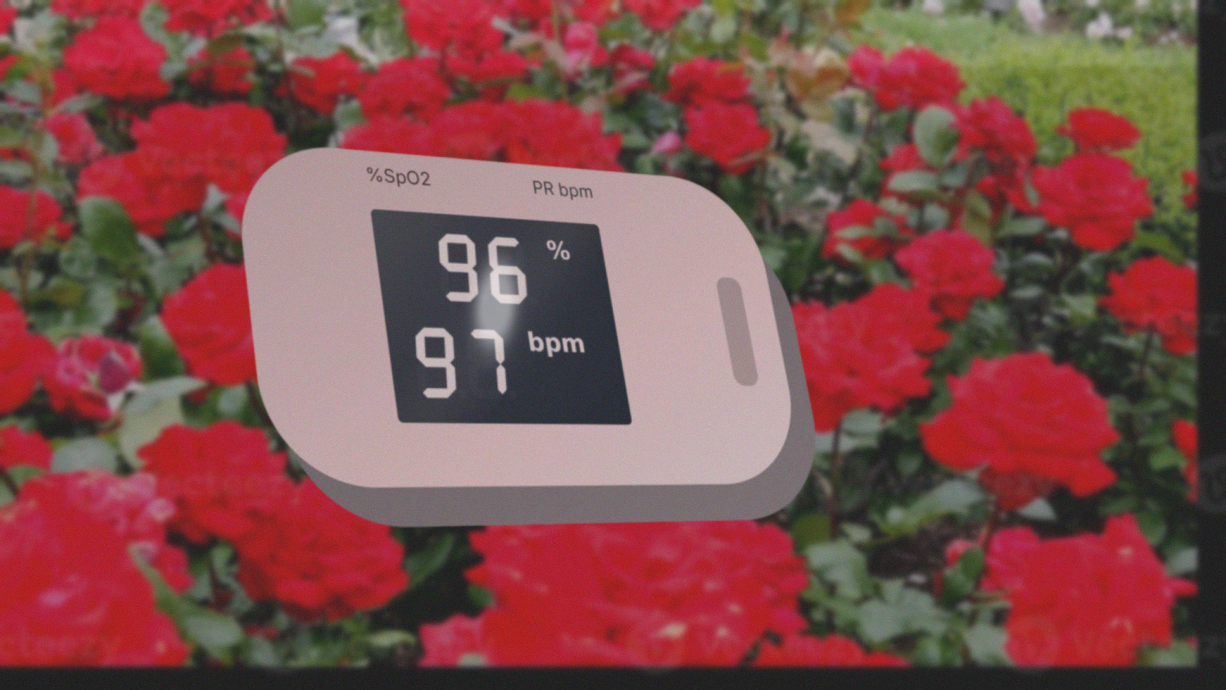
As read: **97** bpm
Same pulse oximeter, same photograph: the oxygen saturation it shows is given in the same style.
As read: **96** %
